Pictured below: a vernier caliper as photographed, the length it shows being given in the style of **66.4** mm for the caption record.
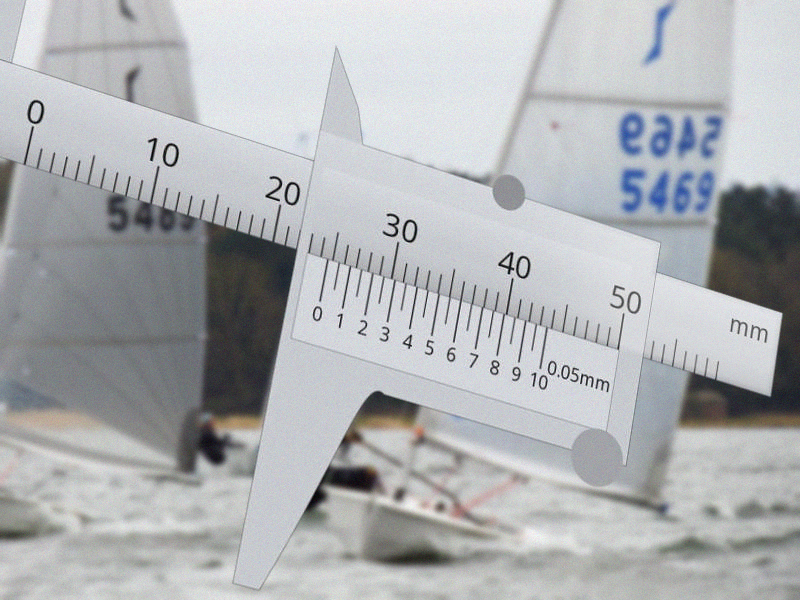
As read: **24.6** mm
